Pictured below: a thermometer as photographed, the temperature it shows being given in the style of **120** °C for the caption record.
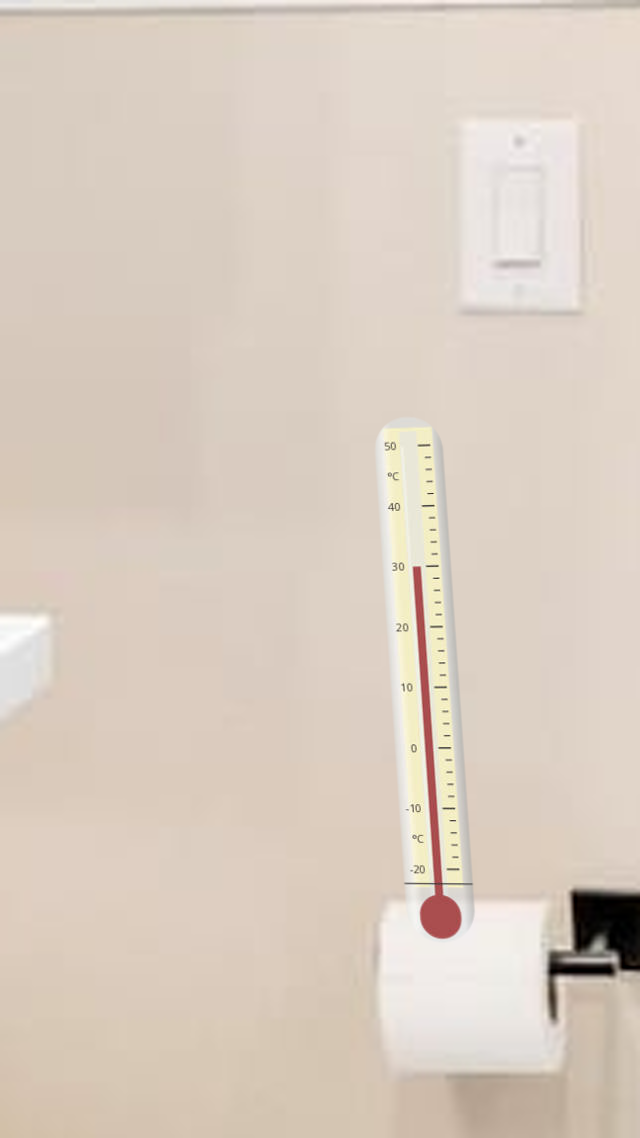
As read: **30** °C
